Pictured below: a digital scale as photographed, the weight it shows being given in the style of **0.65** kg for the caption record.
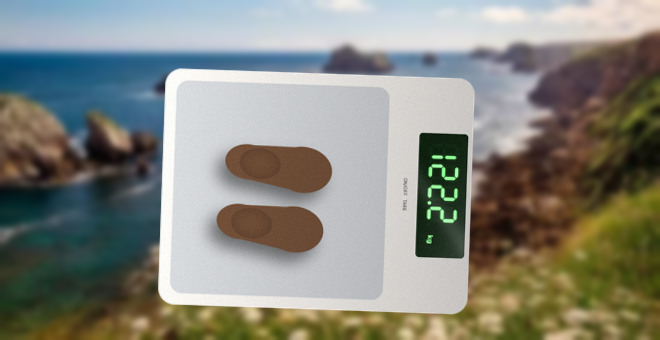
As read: **122.2** kg
